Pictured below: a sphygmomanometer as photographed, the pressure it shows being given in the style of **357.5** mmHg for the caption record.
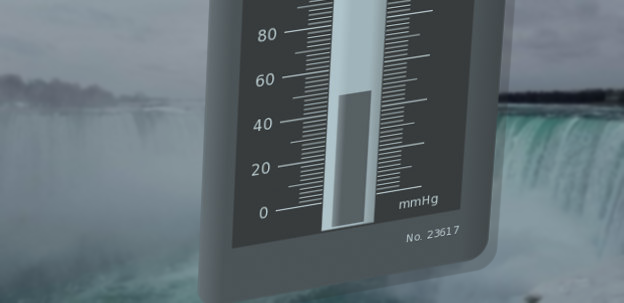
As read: **48** mmHg
